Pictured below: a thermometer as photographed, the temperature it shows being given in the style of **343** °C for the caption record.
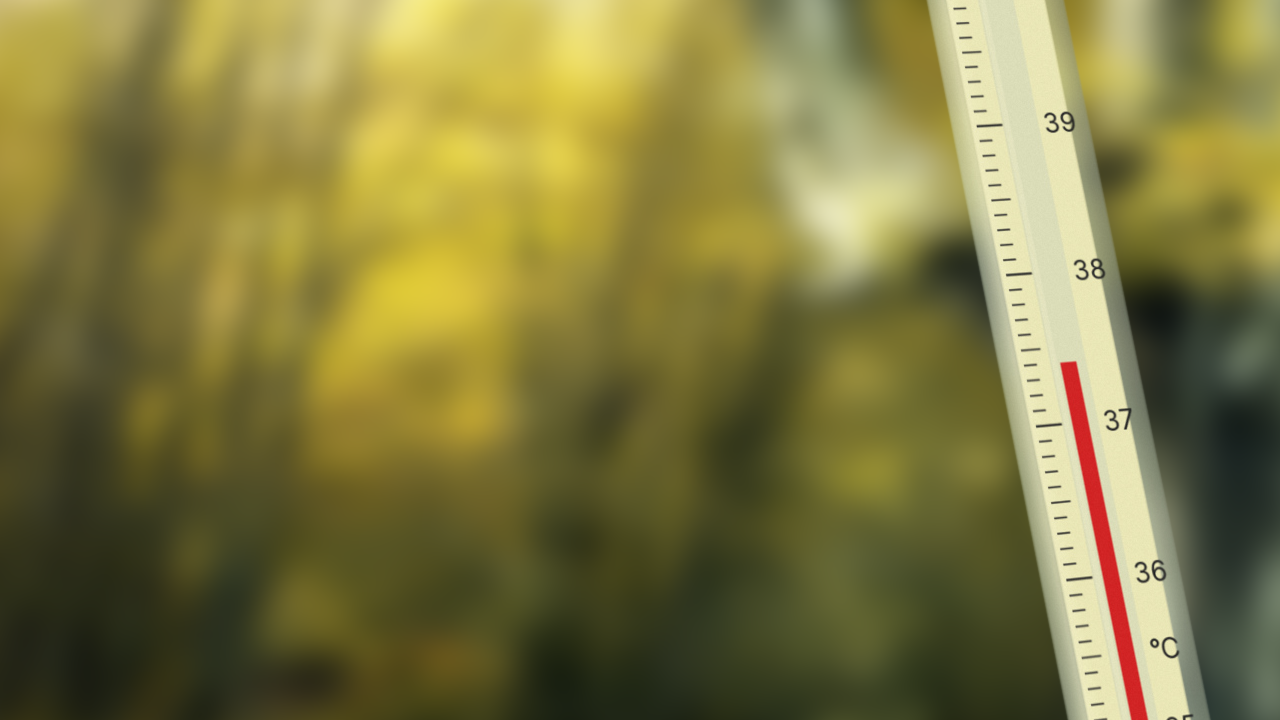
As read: **37.4** °C
